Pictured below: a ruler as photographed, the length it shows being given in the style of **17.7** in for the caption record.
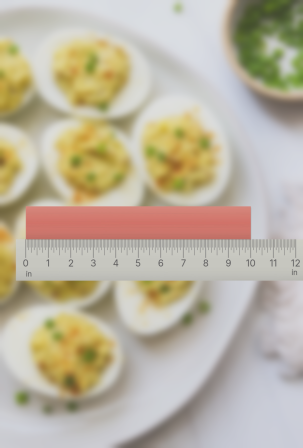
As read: **10** in
